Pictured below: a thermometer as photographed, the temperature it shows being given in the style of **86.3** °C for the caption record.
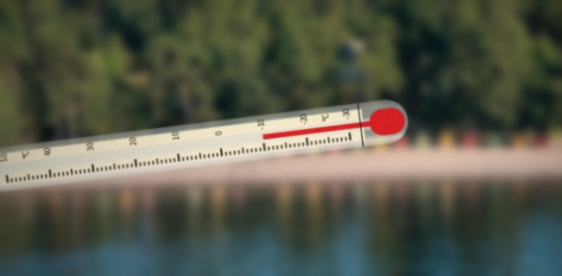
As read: **-10** °C
